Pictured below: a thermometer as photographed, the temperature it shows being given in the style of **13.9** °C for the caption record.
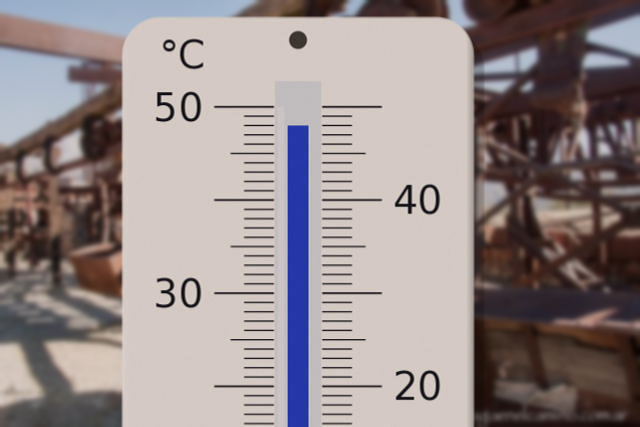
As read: **48** °C
